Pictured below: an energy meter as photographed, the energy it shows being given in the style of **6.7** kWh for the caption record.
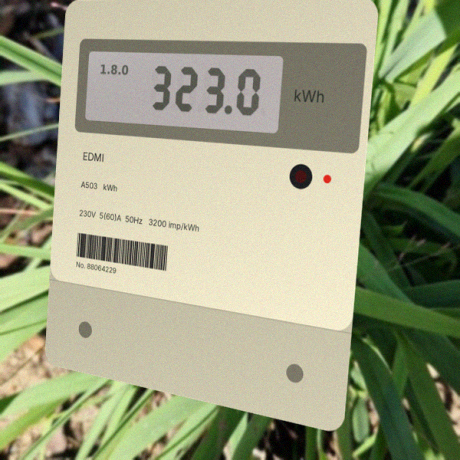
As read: **323.0** kWh
